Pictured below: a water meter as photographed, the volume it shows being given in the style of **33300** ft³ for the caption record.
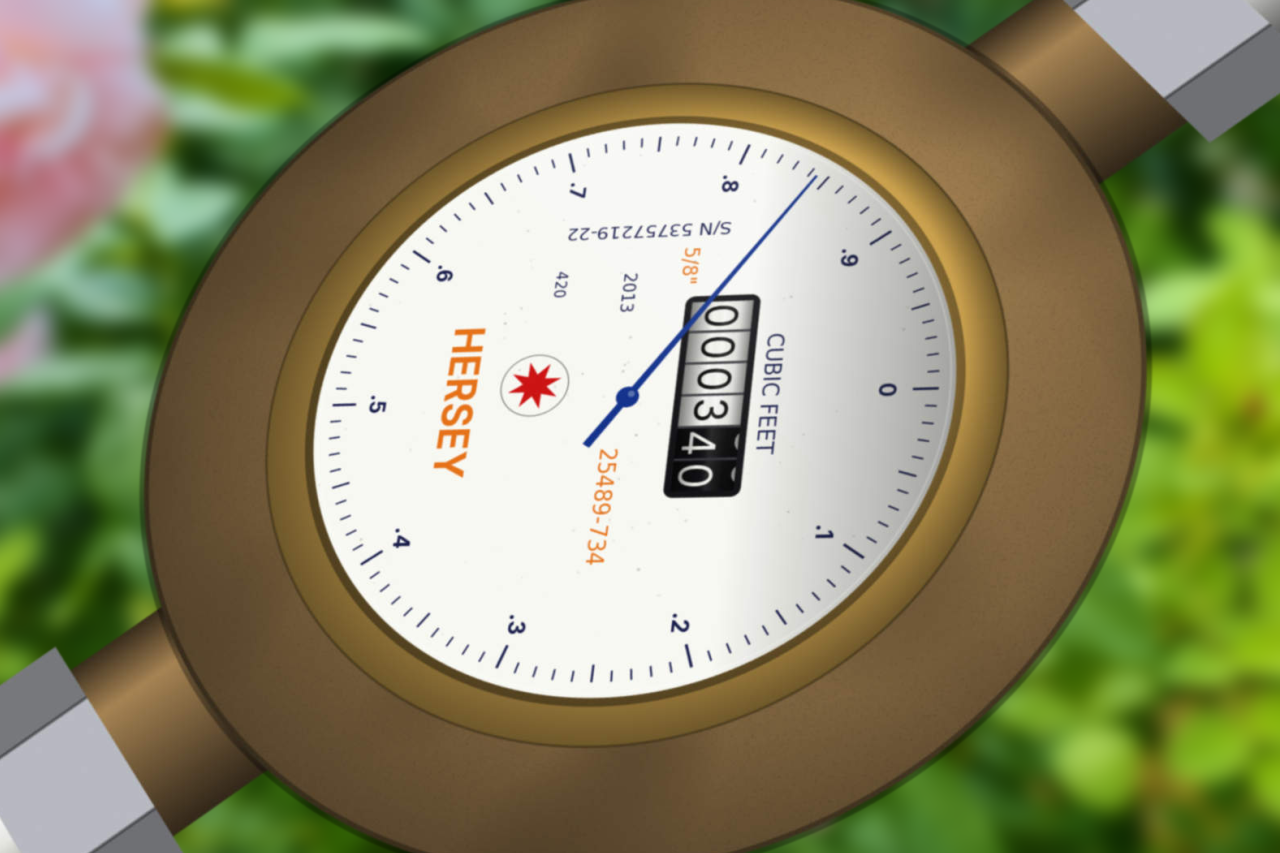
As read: **339.84** ft³
